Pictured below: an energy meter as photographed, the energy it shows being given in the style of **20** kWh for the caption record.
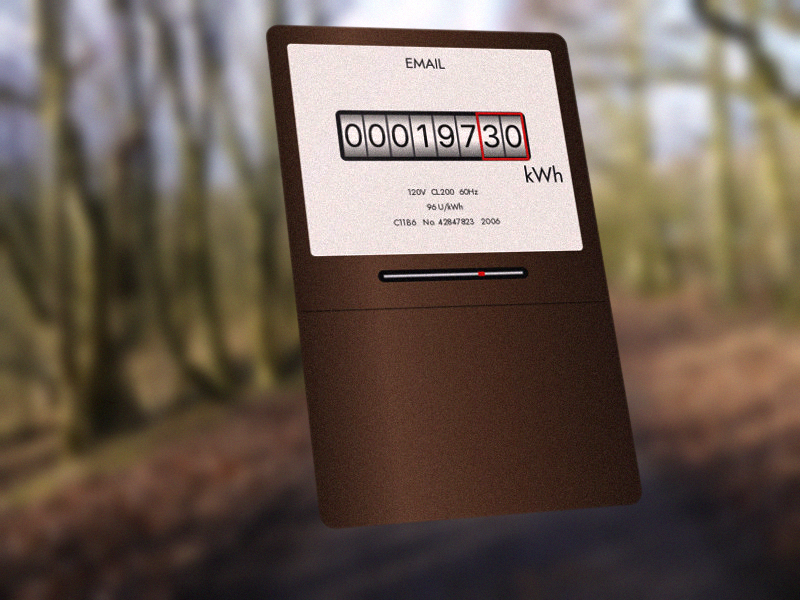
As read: **197.30** kWh
